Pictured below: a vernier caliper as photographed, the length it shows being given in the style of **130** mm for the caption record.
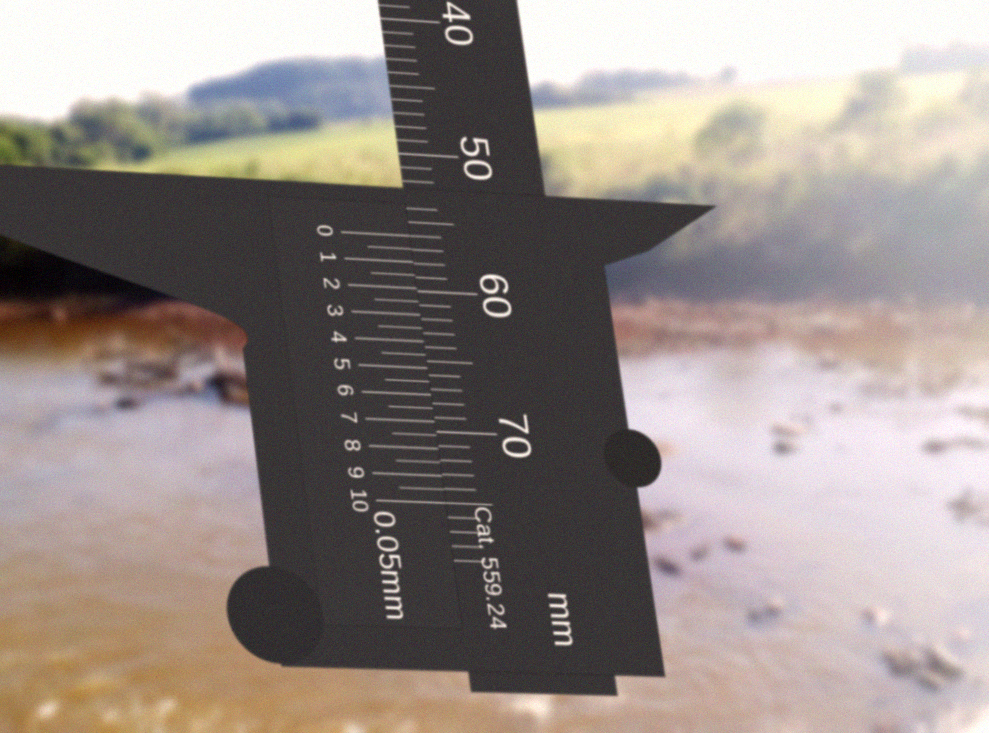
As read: **56.0** mm
